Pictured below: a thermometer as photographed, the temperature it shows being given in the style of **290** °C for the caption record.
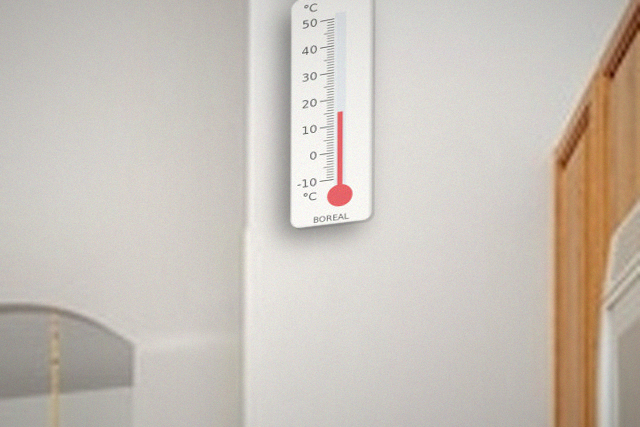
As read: **15** °C
